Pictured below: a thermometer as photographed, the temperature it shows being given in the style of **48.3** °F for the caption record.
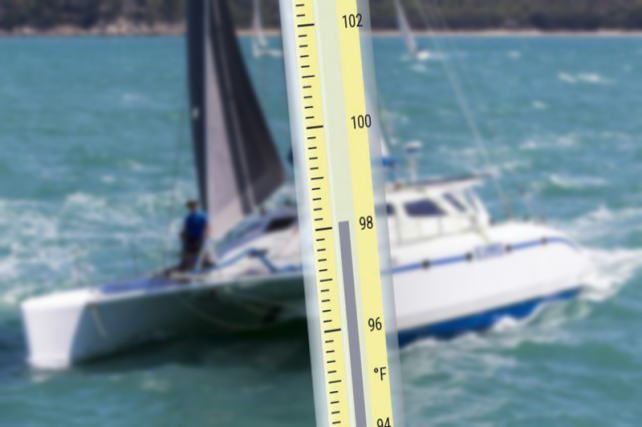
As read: **98.1** °F
